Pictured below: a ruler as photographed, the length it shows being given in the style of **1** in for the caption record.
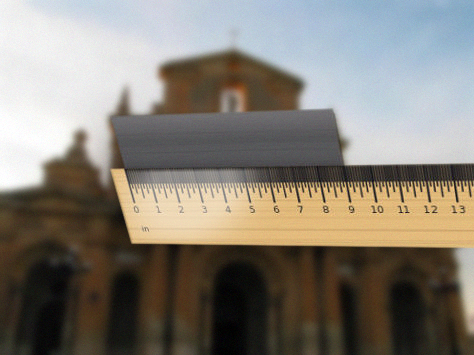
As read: **9** in
